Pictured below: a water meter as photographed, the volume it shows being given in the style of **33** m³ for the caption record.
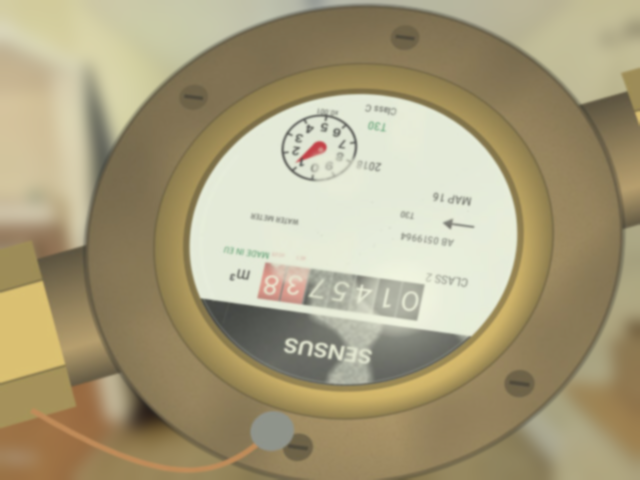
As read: **1457.381** m³
